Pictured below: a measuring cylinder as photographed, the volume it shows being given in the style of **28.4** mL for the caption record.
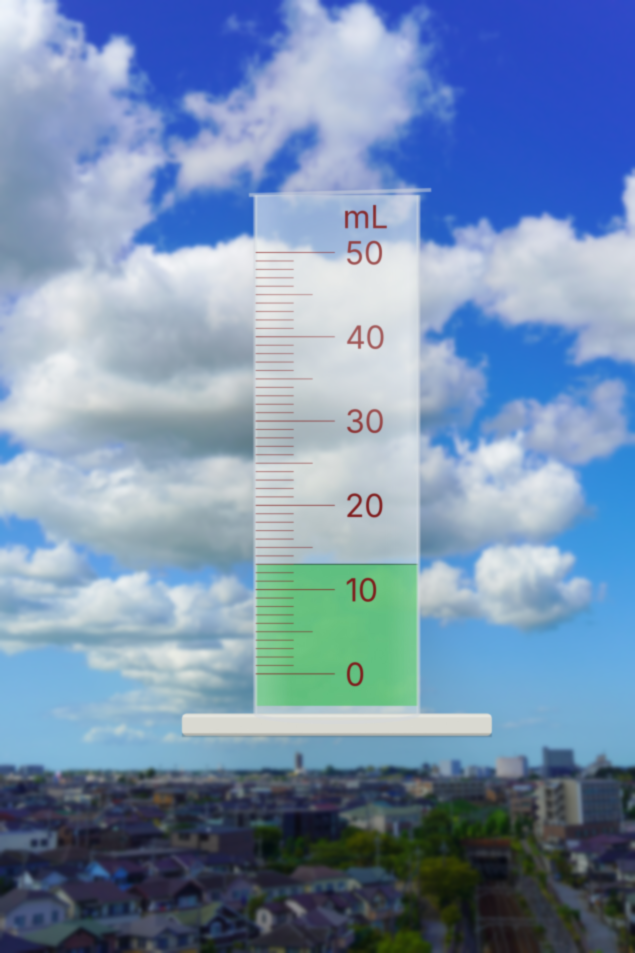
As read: **13** mL
